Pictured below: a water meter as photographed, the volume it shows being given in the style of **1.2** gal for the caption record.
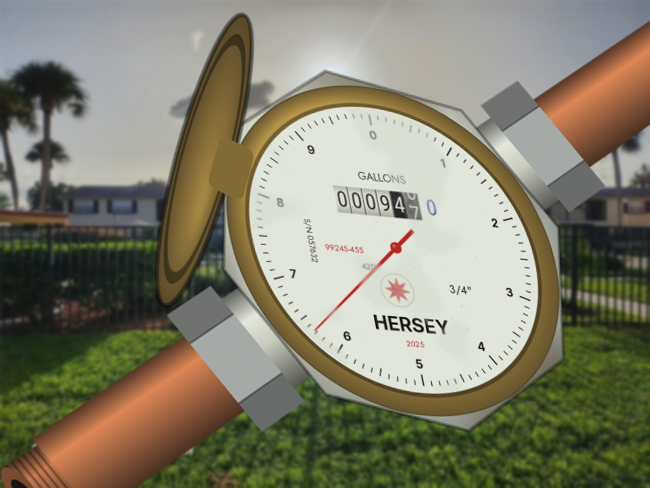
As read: **9466.3** gal
